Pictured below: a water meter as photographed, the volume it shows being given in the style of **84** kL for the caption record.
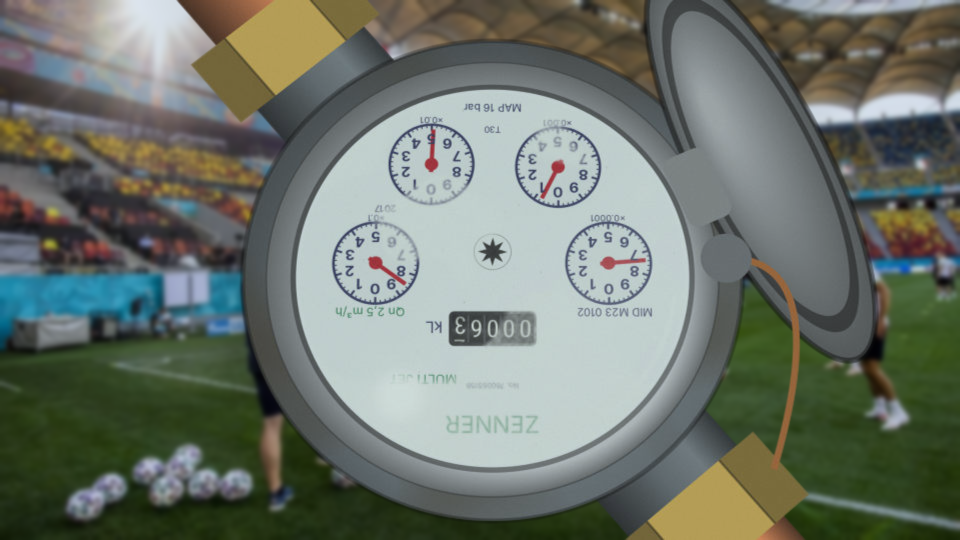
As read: **62.8507** kL
